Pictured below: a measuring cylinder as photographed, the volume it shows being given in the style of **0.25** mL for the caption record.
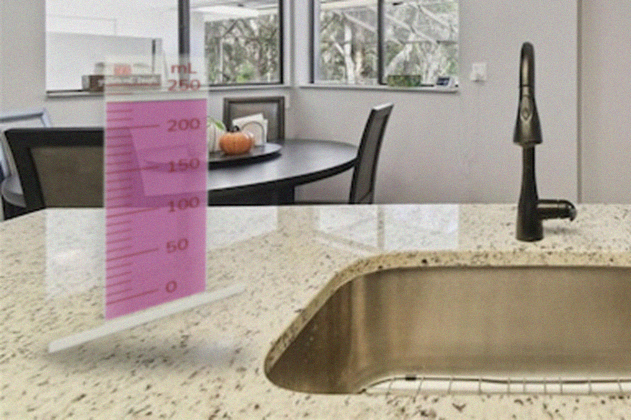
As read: **230** mL
